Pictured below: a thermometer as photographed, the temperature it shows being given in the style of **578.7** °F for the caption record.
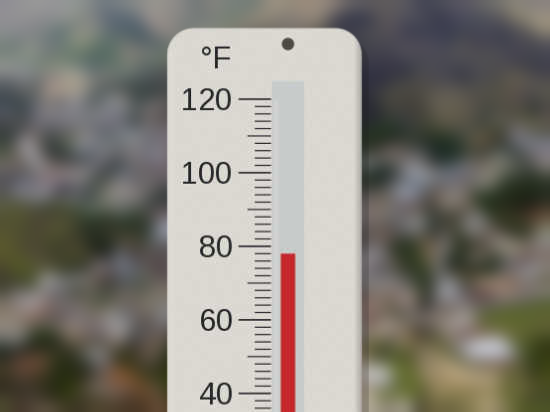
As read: **78** °F
